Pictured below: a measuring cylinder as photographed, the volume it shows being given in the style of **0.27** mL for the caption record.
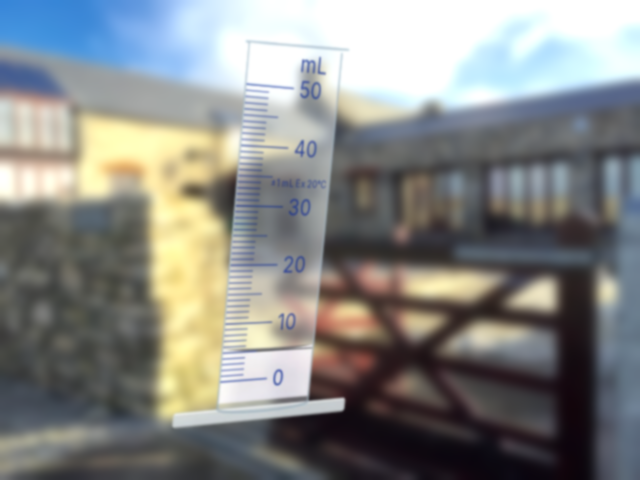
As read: **5** mL
